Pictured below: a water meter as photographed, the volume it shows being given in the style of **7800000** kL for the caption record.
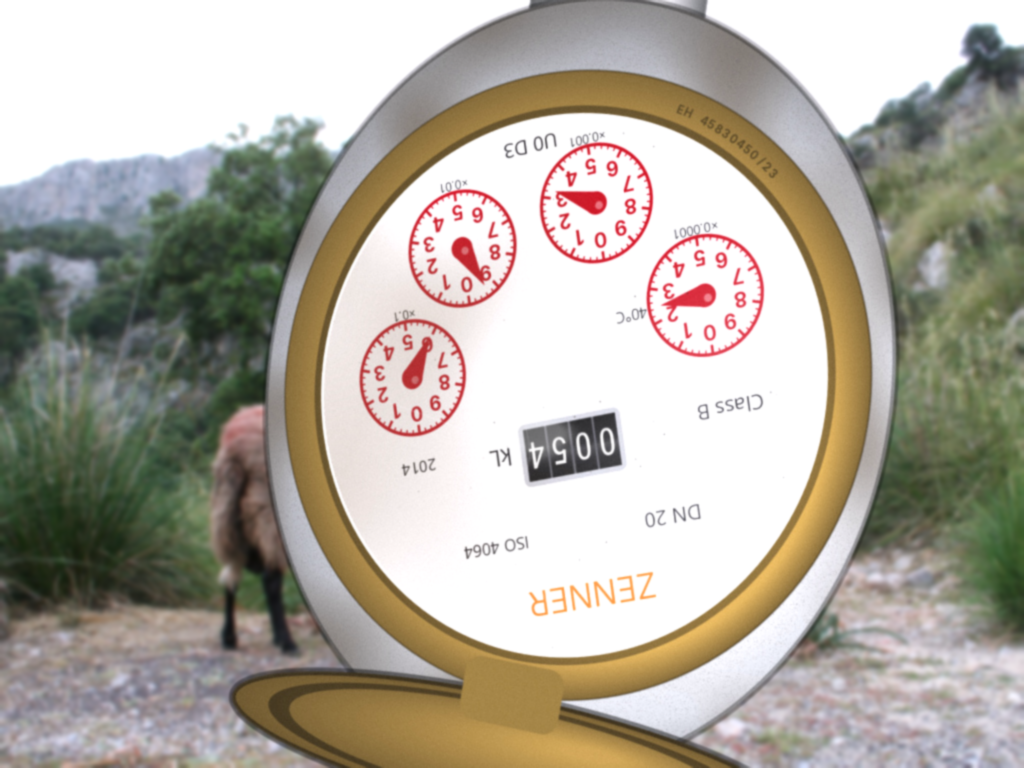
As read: **54.5932** kL
